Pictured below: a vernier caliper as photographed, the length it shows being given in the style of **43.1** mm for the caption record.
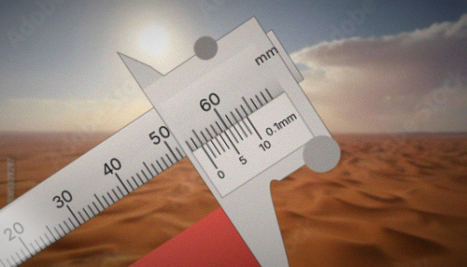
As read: **54.8** mm
